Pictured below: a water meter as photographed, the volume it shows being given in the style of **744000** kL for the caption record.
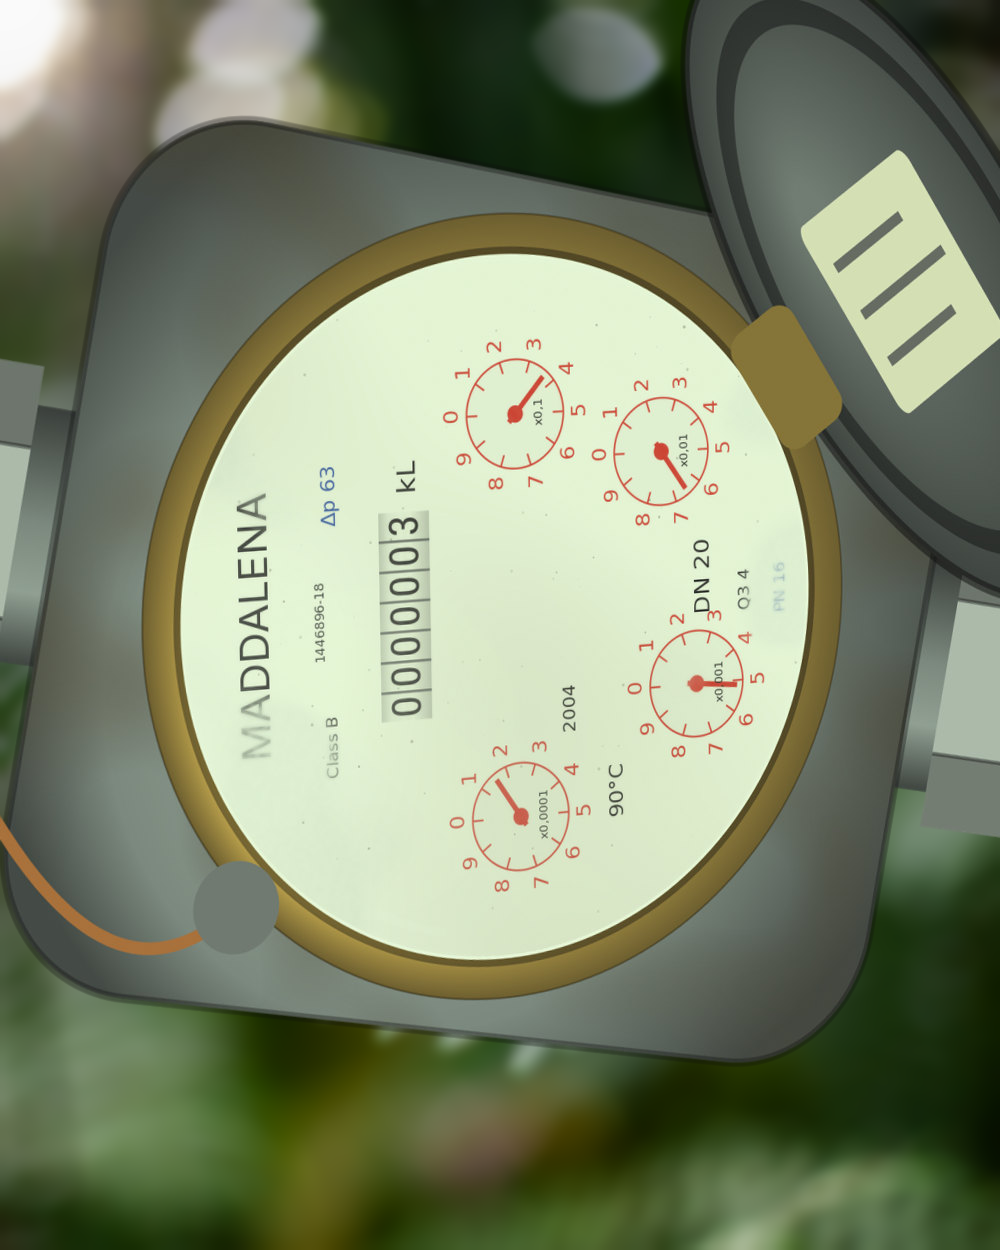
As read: **3.3651** kL
